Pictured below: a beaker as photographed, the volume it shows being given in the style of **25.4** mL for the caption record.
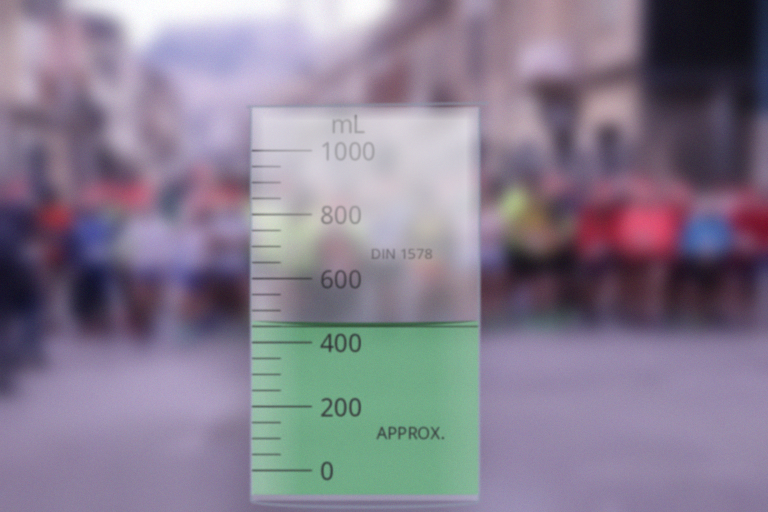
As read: **450** mL
